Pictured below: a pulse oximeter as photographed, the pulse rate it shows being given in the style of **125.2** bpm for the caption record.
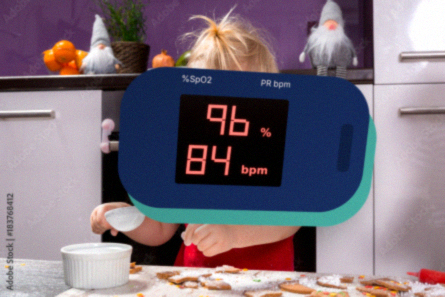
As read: **84** bpm
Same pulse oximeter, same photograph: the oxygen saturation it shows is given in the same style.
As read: **96** %
